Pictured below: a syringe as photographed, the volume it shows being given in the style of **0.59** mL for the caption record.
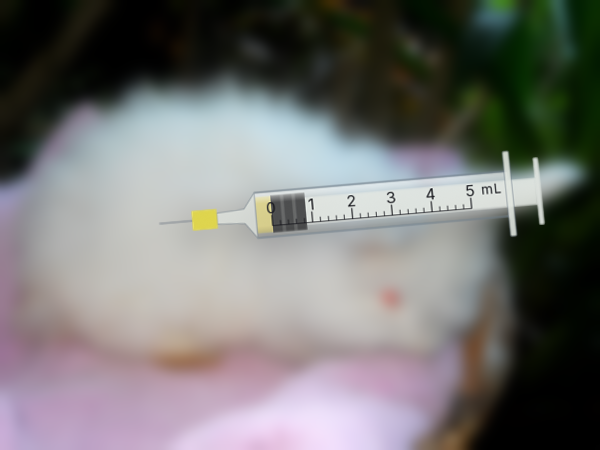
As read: **0** mL
